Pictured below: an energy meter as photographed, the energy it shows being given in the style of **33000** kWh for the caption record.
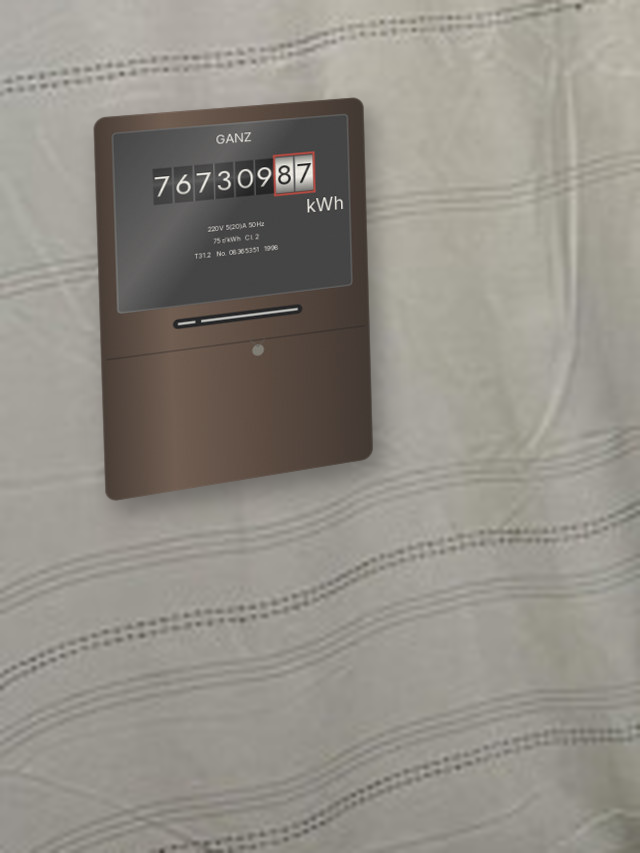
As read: **767309.87** kWh
